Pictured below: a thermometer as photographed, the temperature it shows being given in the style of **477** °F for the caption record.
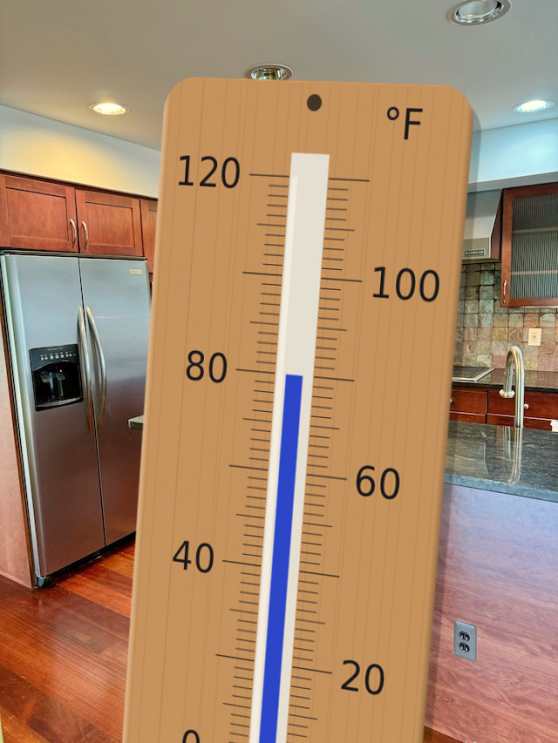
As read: **80** °F
